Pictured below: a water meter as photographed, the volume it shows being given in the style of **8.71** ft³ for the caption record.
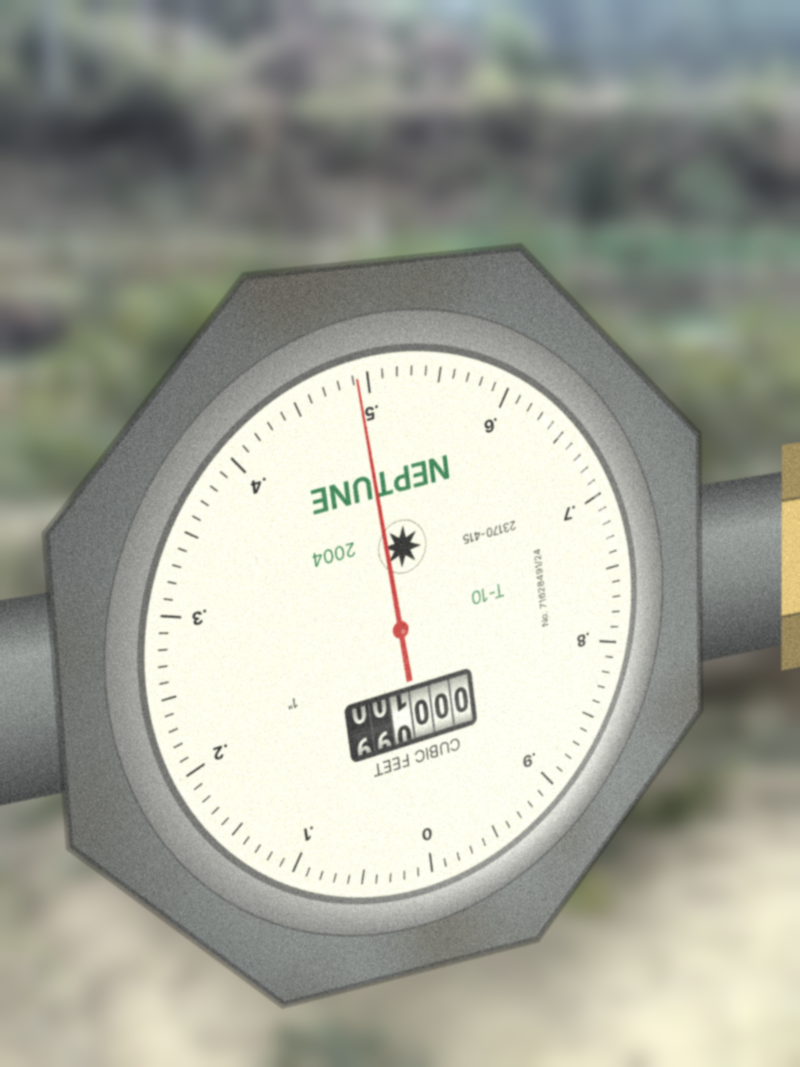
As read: **99.49** ft³
